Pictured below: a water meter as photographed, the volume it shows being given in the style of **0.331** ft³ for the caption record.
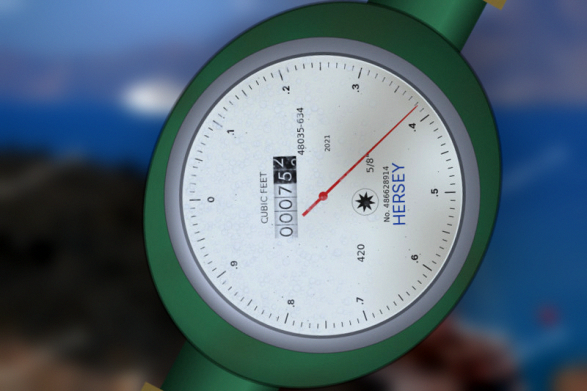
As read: **752.38** ft³
